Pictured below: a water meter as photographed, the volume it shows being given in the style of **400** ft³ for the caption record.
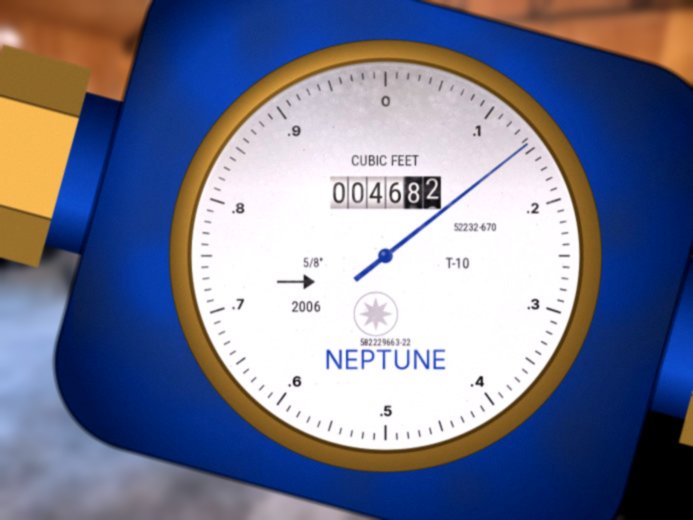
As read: **4682.14** ft³
